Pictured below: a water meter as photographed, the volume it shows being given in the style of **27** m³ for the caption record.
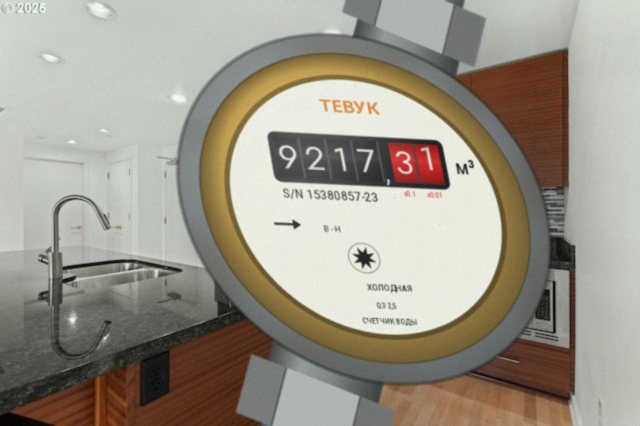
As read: **9217.31** m³
